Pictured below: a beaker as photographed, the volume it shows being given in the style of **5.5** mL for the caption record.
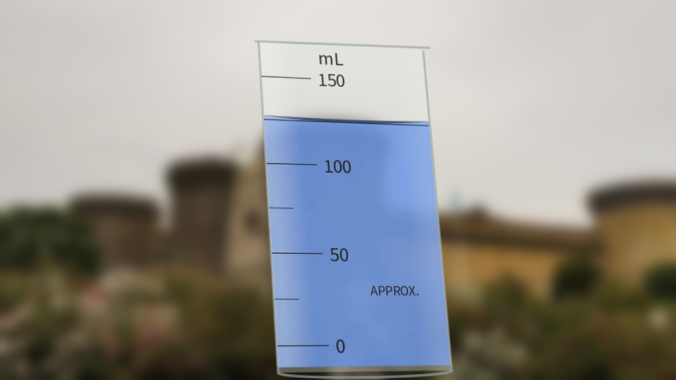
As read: **125** mL
